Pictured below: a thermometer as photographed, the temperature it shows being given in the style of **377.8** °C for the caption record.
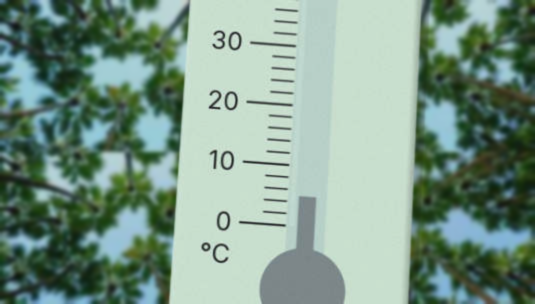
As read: **5** °C
